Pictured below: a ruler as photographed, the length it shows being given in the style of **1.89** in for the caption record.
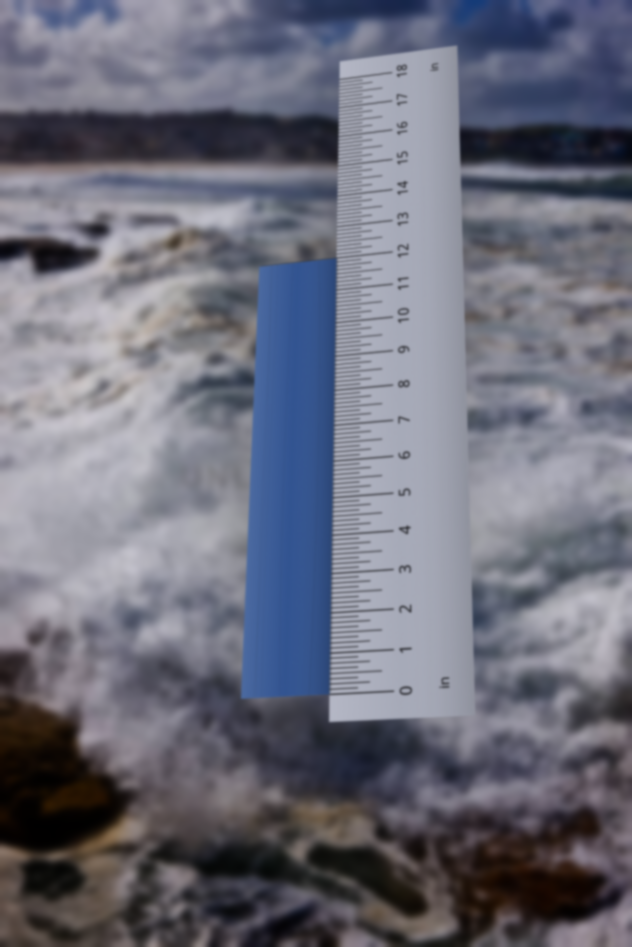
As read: **12** in
